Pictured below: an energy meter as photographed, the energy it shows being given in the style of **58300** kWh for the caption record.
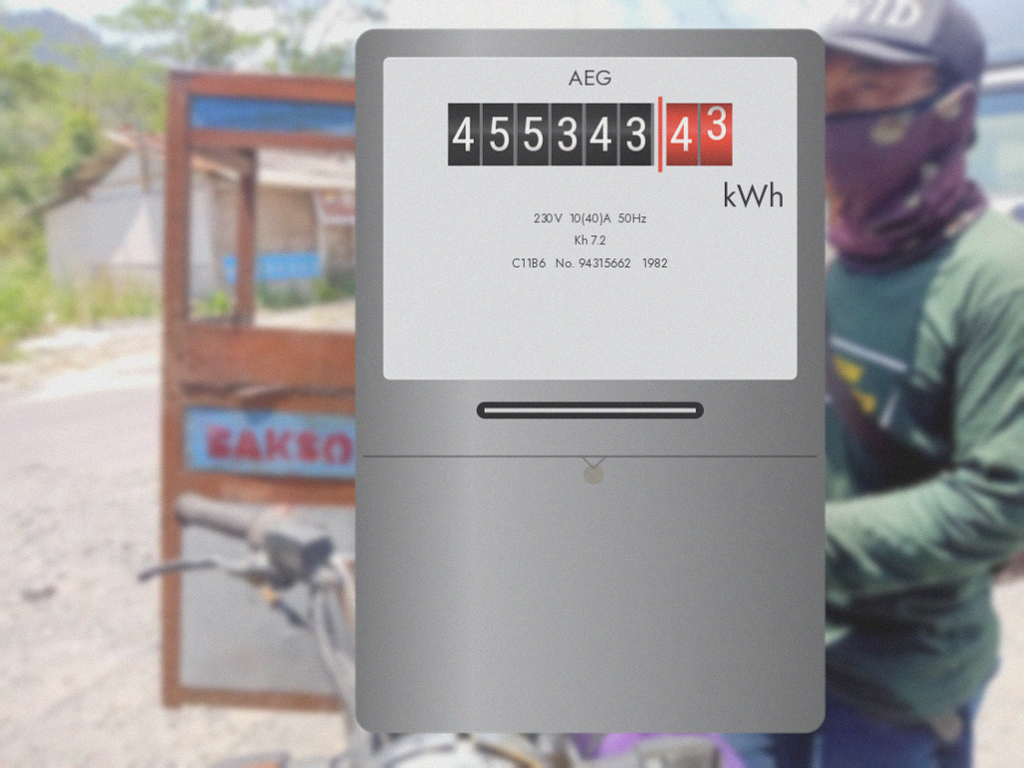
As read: **455343.43** kWh
